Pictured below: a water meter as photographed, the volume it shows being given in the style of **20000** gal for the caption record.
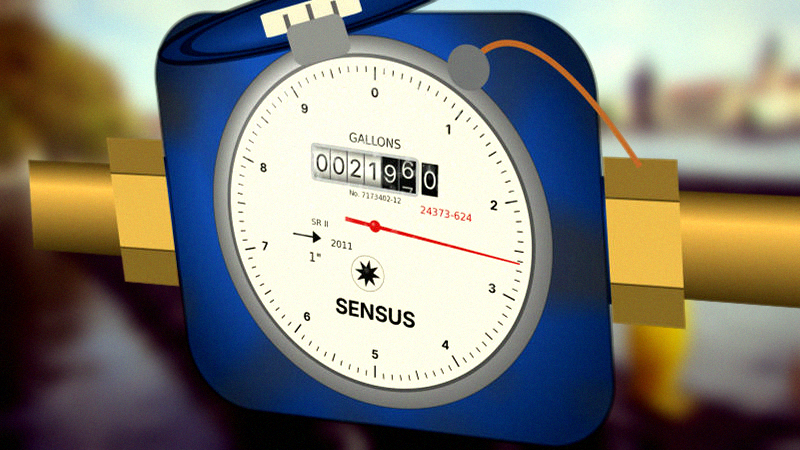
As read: **21962.6** gal
